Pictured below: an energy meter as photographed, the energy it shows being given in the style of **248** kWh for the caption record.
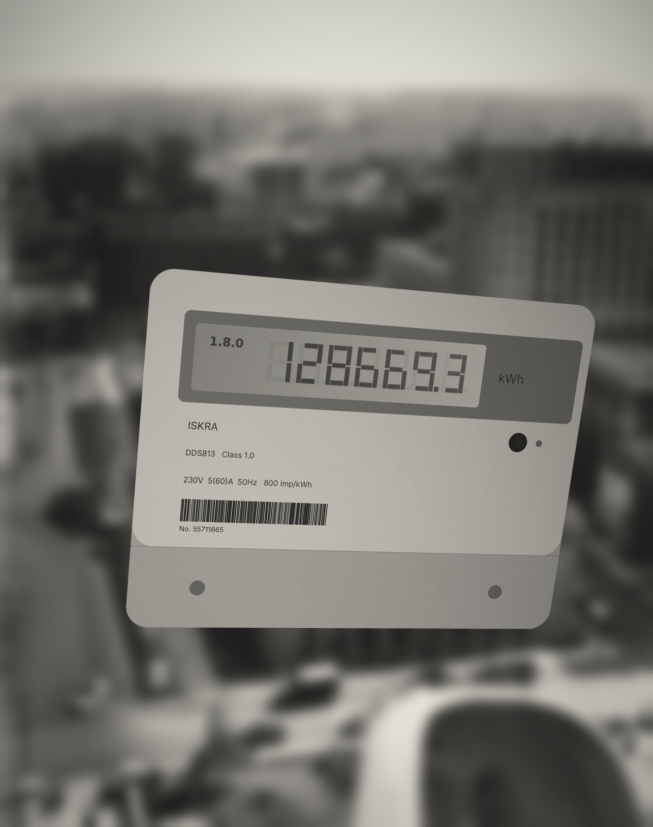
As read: **128669.3** kWh
